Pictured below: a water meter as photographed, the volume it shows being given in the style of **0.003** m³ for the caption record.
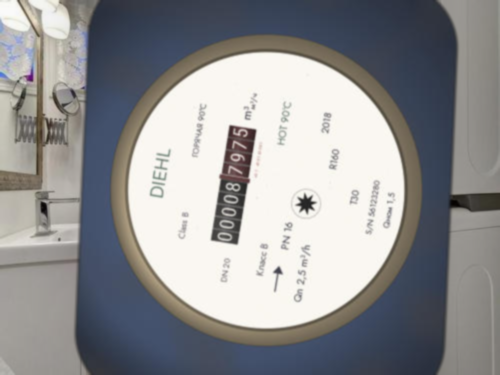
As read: **8.7975** m³
